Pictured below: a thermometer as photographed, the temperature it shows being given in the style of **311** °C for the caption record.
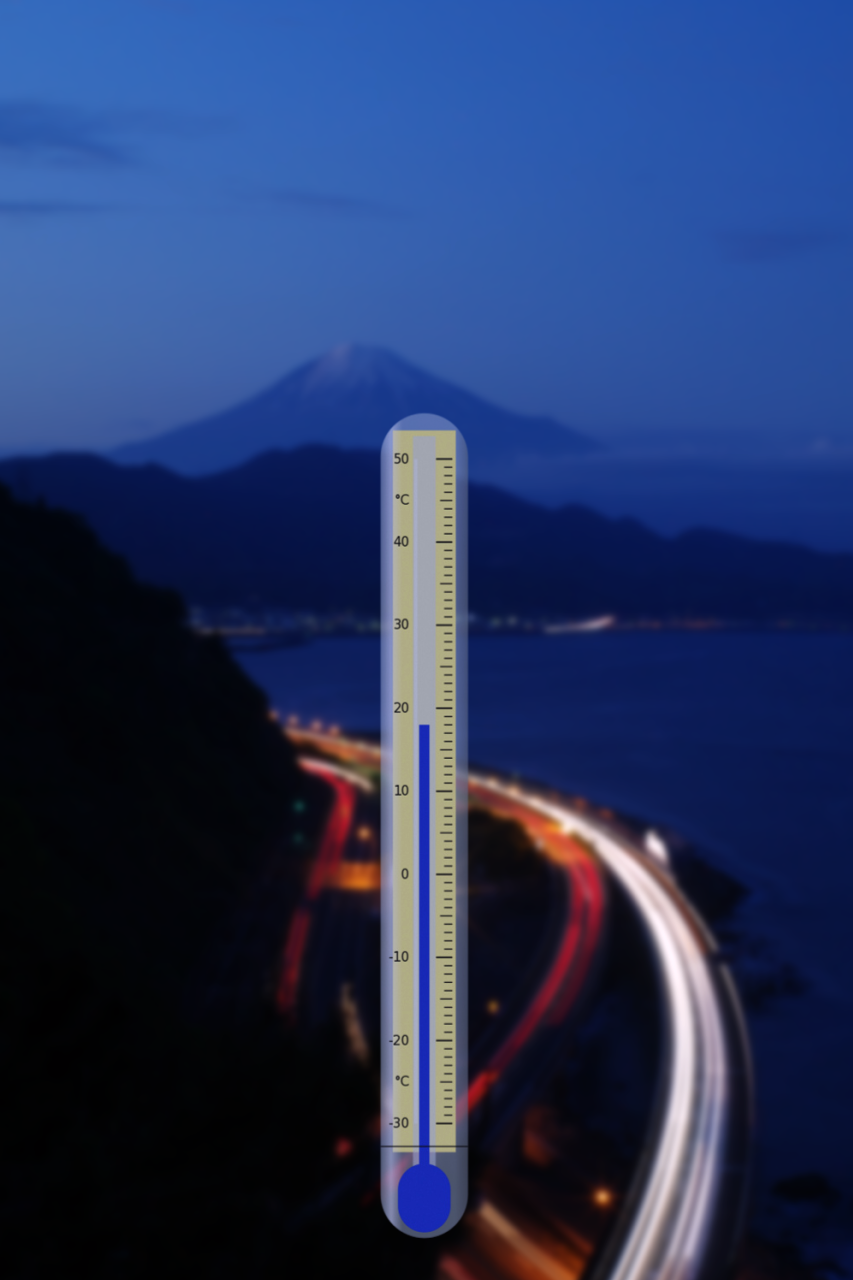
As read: **18** °C
